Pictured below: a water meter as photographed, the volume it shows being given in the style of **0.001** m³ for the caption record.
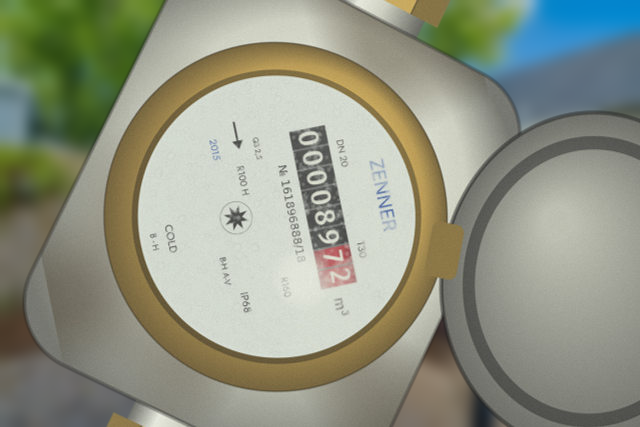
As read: **89.72** m³
